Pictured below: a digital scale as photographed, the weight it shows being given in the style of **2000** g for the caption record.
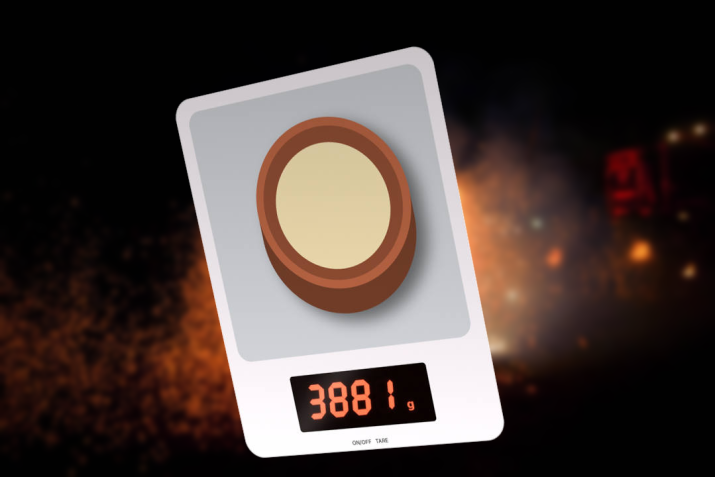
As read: **3881** g
